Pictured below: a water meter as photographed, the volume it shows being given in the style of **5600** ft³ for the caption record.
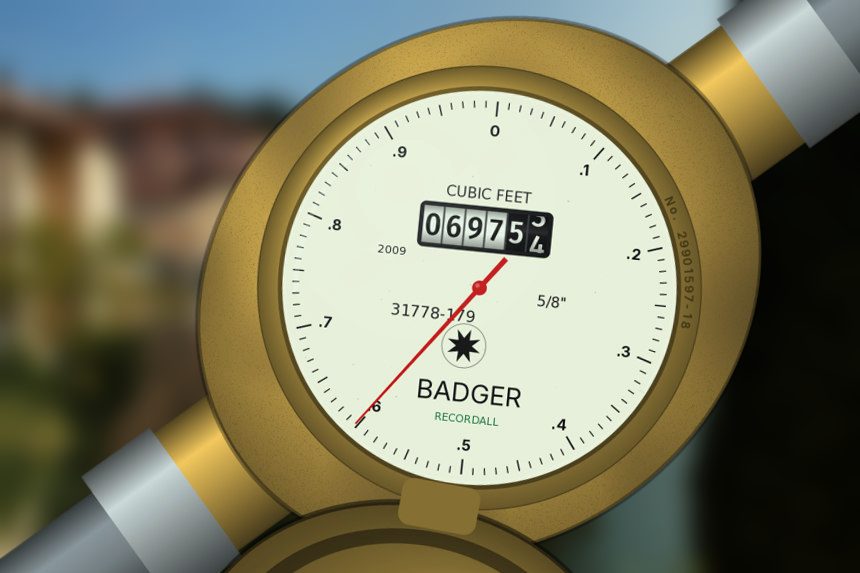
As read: **69753.60** ft³
